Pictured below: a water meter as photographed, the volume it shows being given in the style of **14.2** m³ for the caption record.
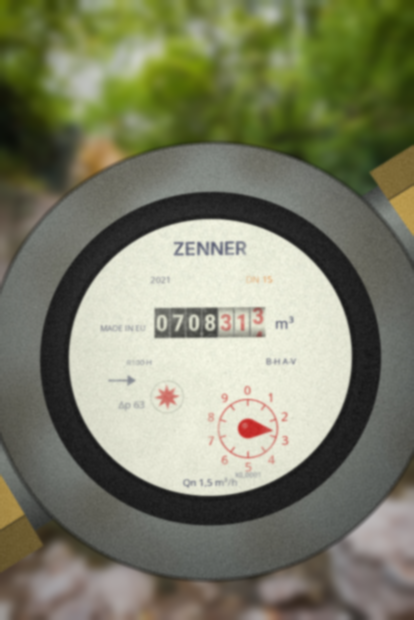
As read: **708.3132** m³
